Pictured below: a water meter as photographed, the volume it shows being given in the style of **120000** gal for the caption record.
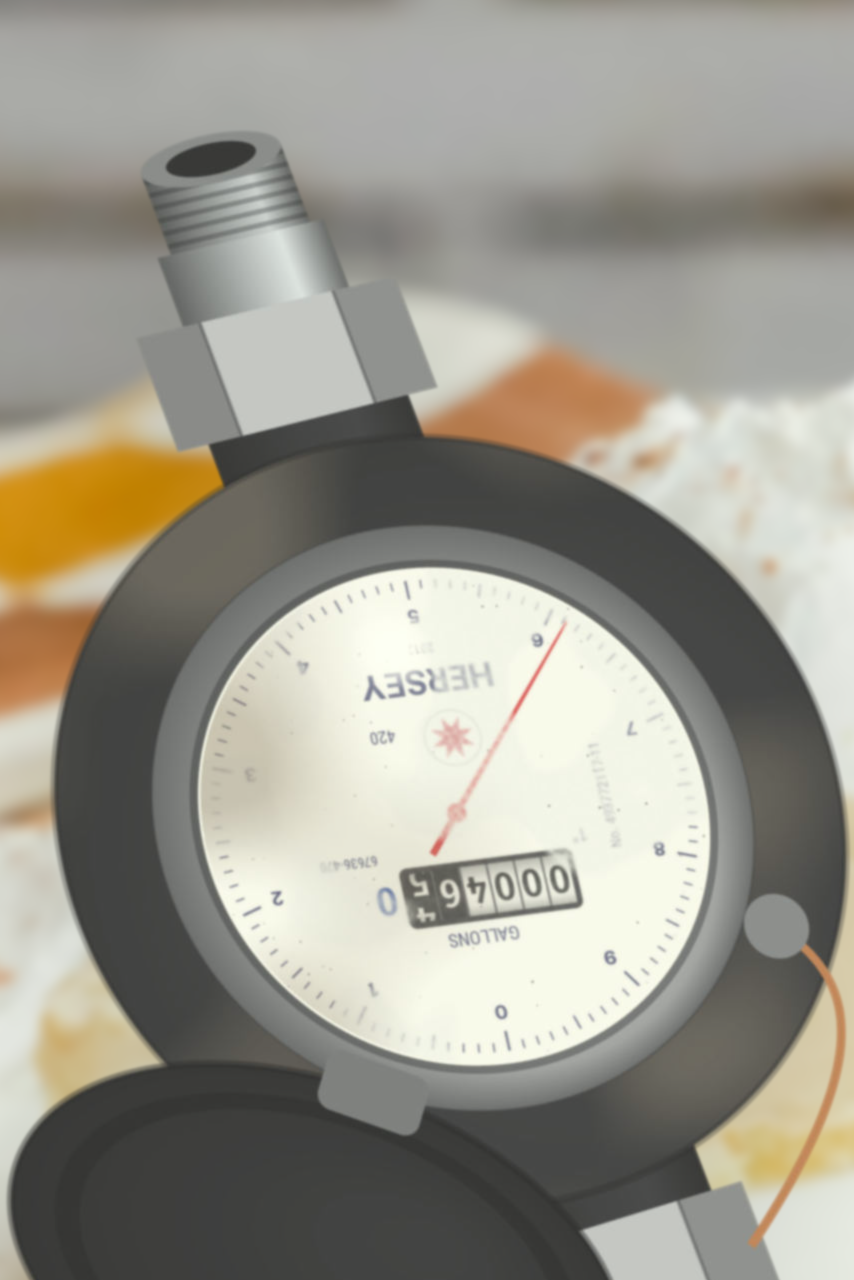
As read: **4646.1** gal
